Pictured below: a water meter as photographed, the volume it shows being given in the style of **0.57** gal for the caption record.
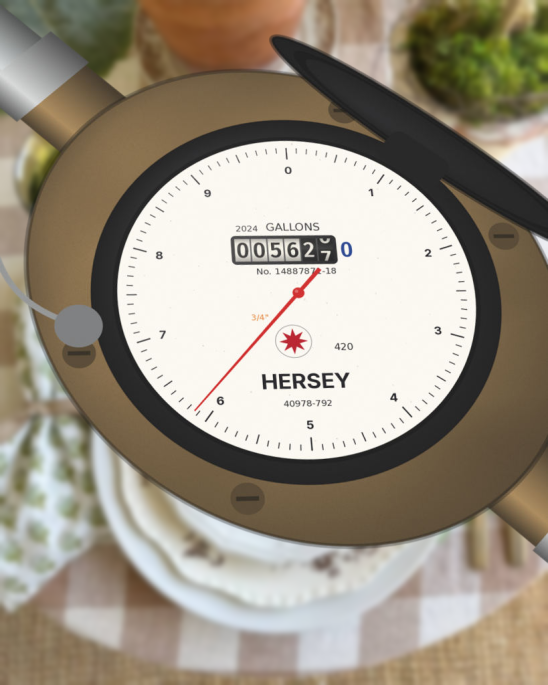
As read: **56266.1** gal
